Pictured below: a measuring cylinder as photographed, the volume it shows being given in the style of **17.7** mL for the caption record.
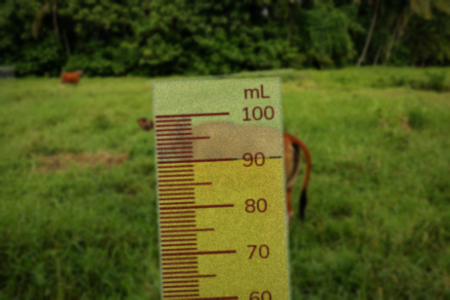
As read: **90** mL
